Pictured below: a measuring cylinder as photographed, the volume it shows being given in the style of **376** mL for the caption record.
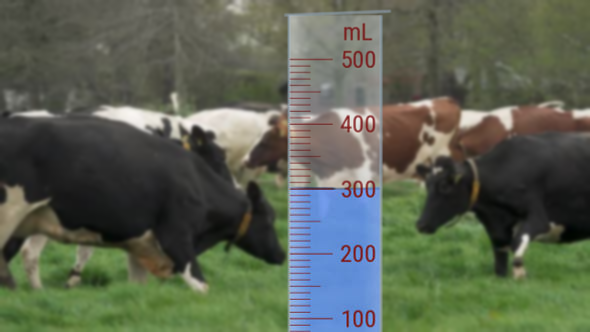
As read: **300** mL
